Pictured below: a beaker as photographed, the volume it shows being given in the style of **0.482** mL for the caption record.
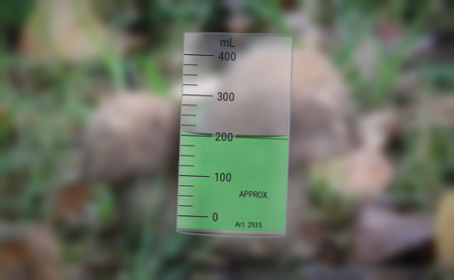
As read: **200** mL
